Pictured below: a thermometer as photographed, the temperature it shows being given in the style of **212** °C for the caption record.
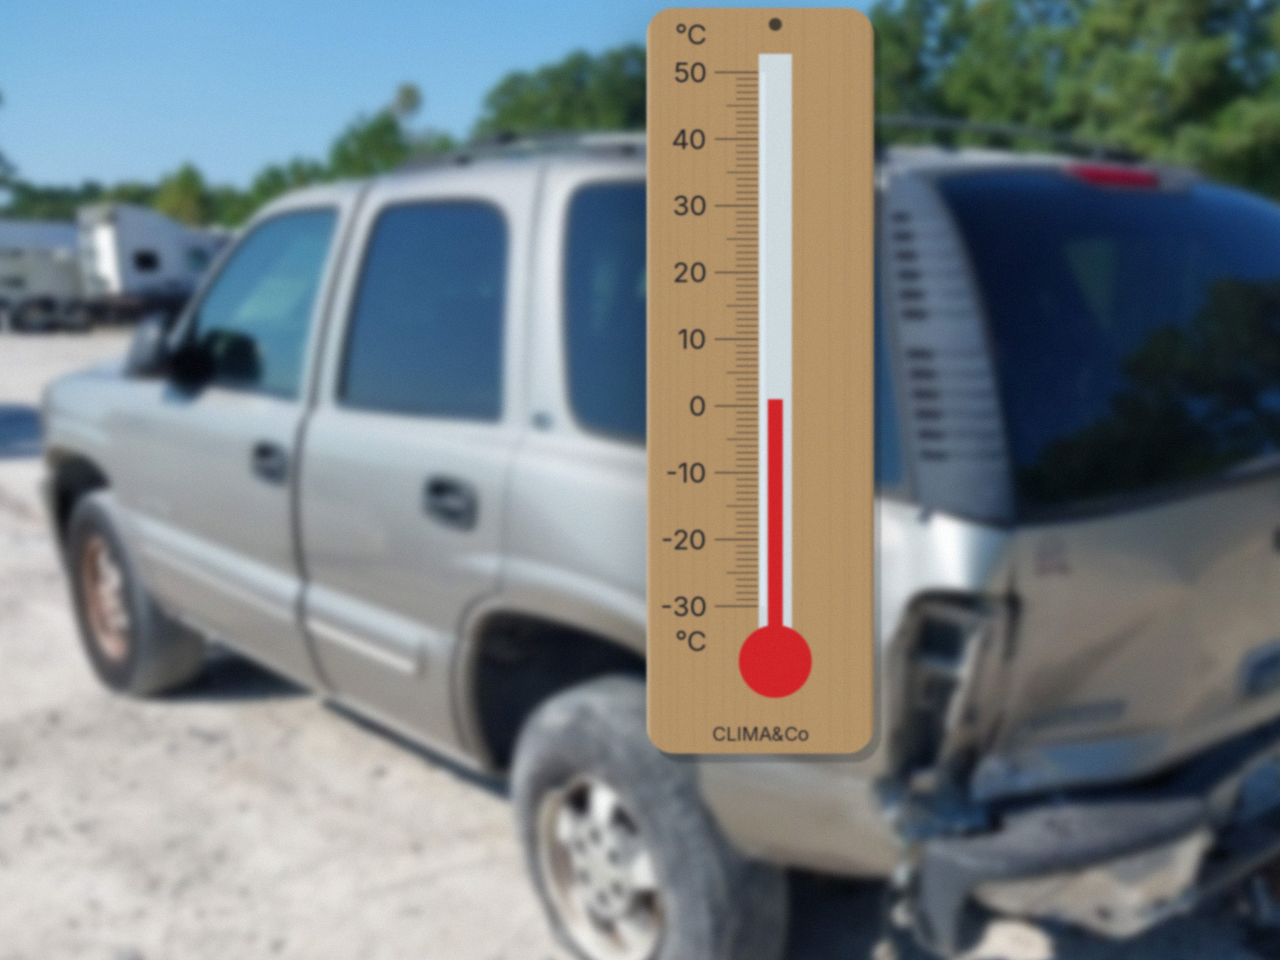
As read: **1** °C
